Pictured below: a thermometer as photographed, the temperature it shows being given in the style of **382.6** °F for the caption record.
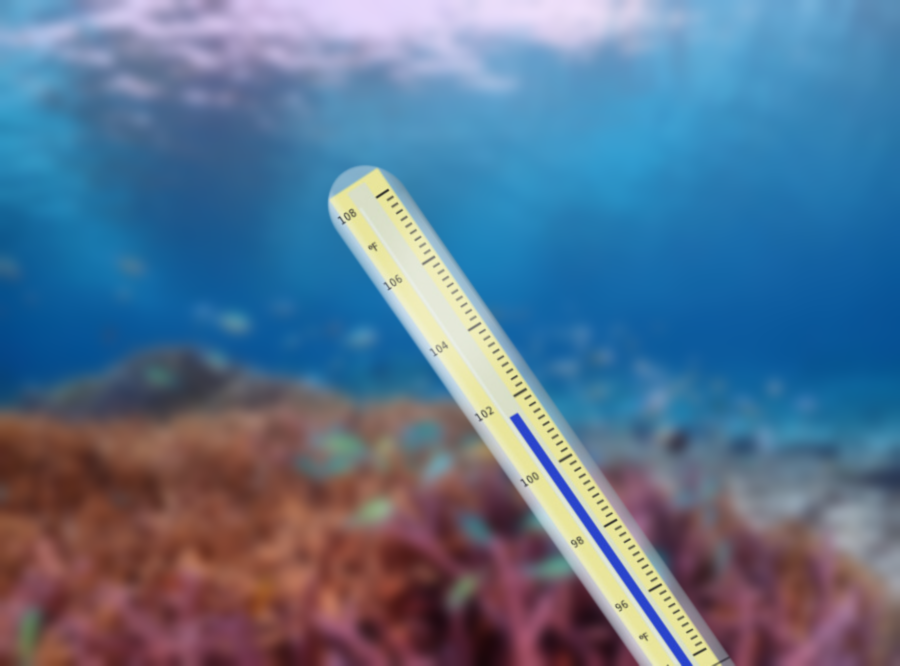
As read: **101.6** °F
